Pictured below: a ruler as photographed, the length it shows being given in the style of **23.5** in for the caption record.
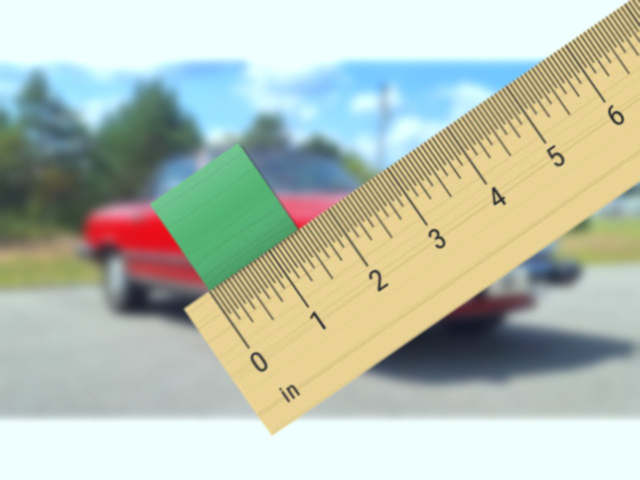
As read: **1.5** in
